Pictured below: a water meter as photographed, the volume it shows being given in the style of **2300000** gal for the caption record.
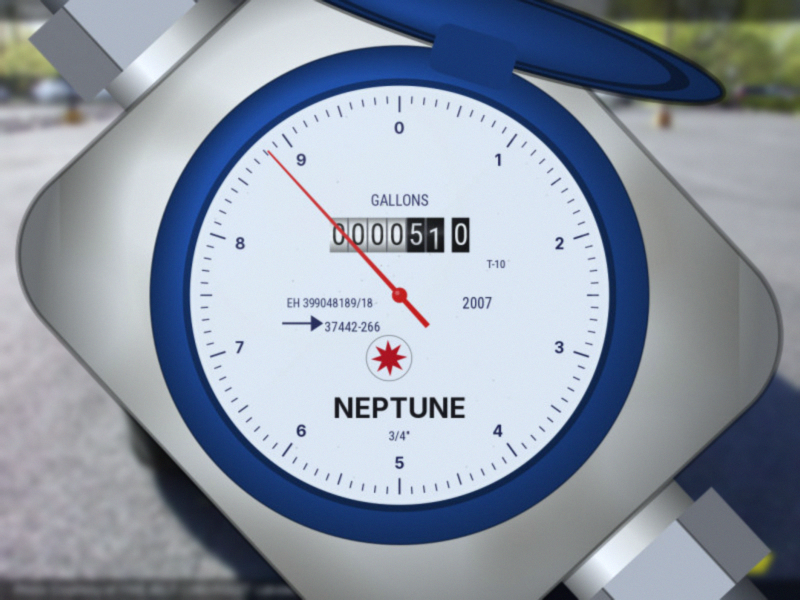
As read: **508.8** gal
